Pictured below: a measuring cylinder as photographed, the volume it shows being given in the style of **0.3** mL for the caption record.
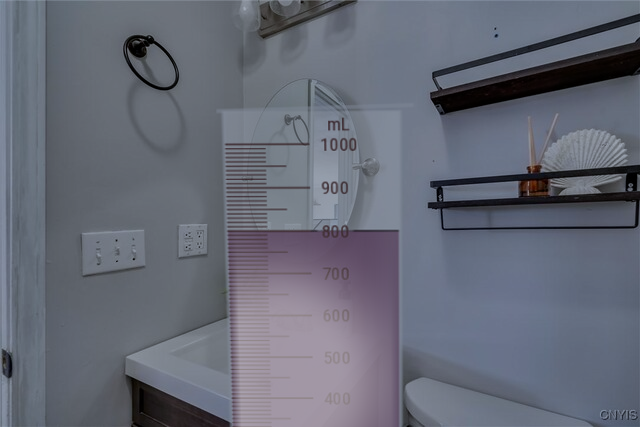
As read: **800** mL
